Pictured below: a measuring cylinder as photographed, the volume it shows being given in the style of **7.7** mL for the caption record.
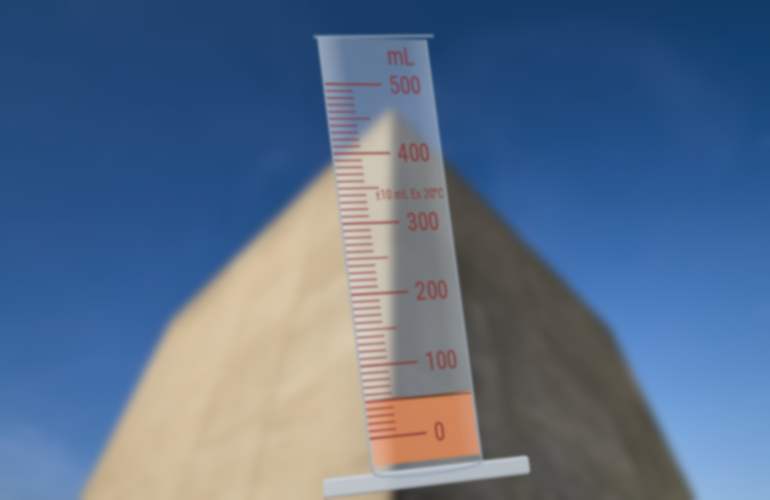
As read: **50** mL
